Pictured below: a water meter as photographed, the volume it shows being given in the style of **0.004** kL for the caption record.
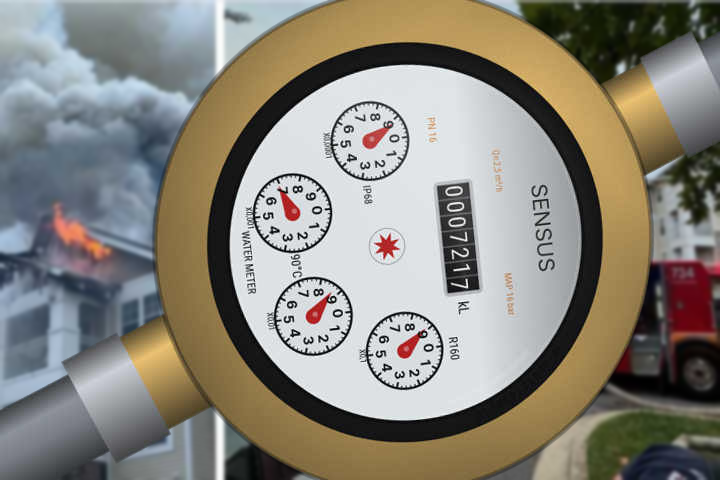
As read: **7216.8869** kL
